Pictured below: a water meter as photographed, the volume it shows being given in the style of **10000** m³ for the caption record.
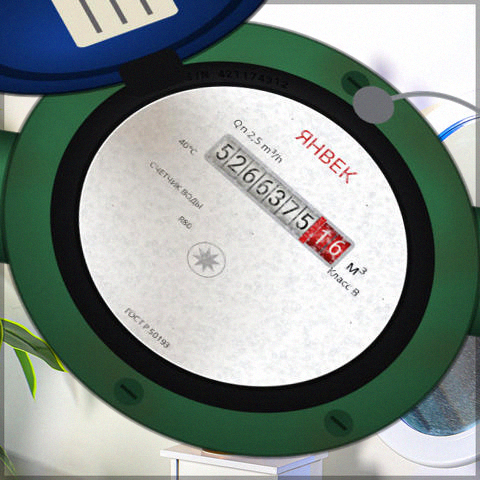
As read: **5266375.16** m³
